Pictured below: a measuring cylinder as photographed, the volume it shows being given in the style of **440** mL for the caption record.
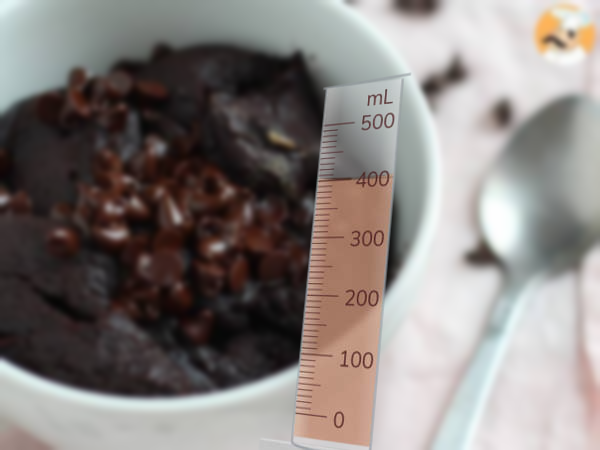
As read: **400** mL
